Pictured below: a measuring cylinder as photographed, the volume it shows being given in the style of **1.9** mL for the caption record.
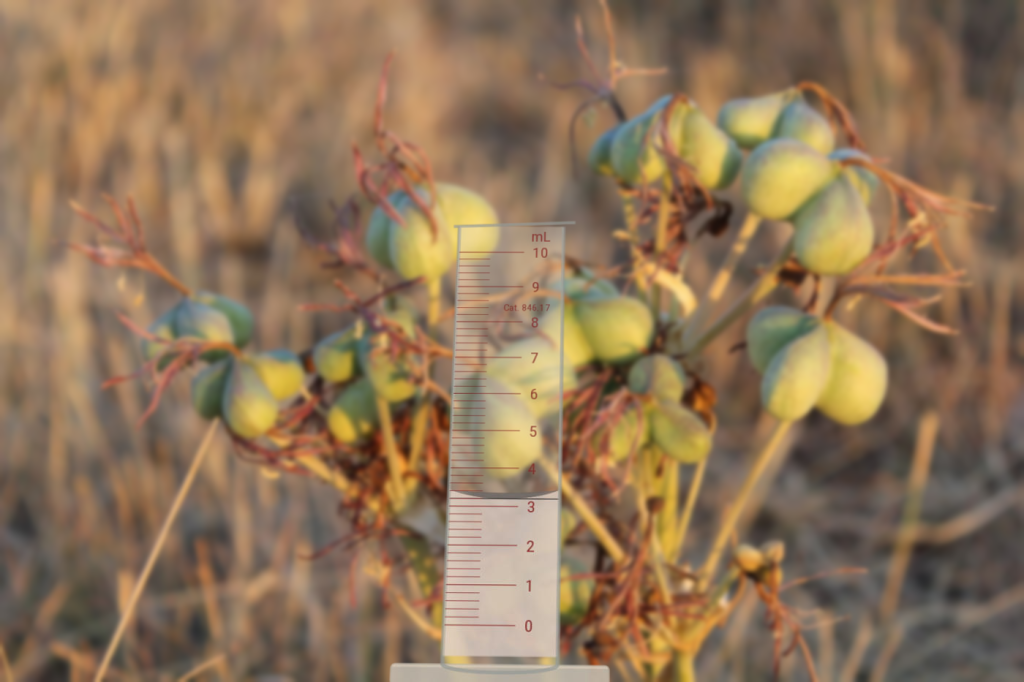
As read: **3.2** mL
